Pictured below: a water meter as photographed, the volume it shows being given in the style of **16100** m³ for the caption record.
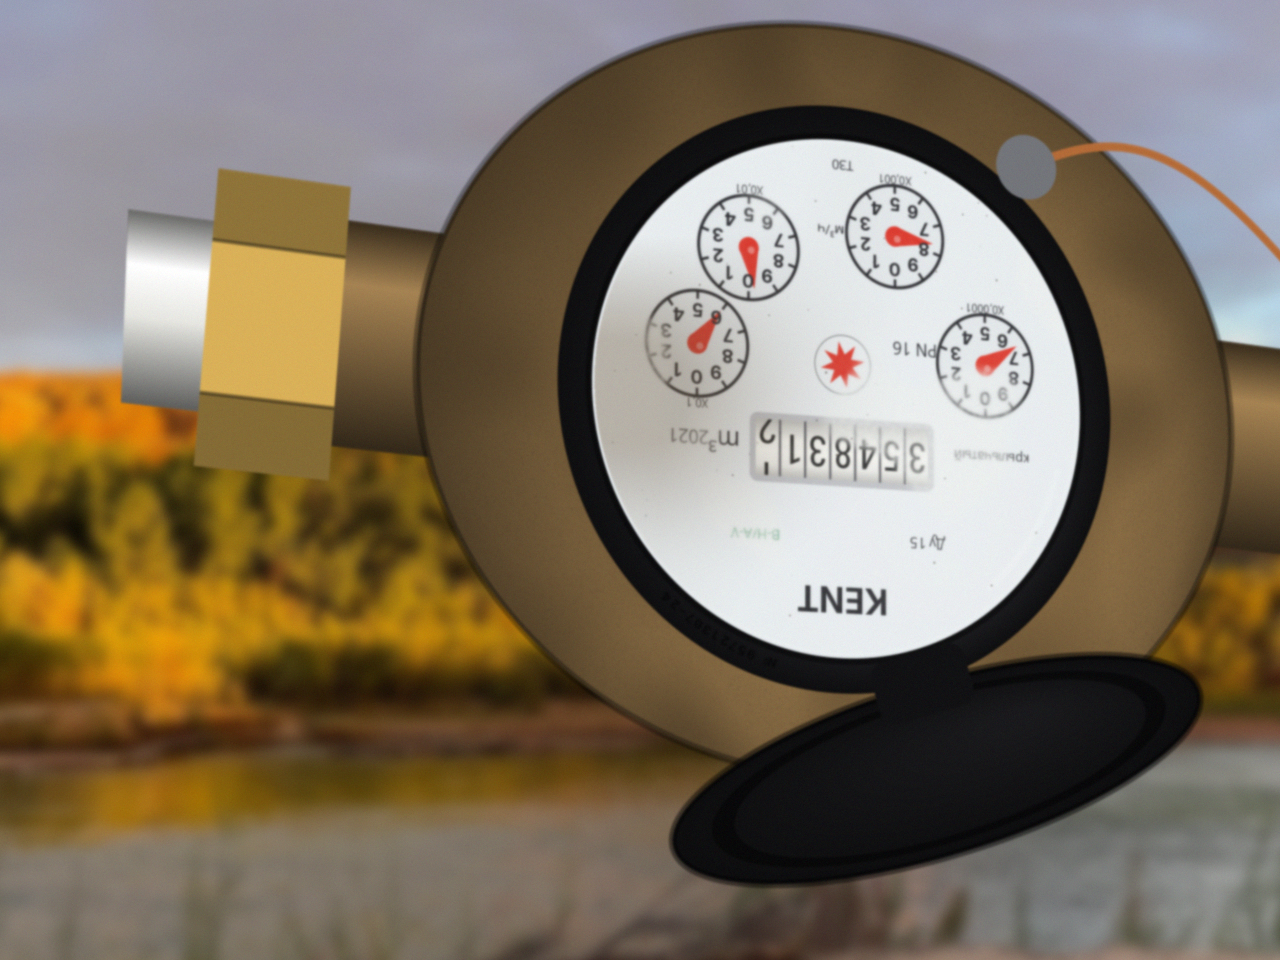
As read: **3548311.5976** m³
